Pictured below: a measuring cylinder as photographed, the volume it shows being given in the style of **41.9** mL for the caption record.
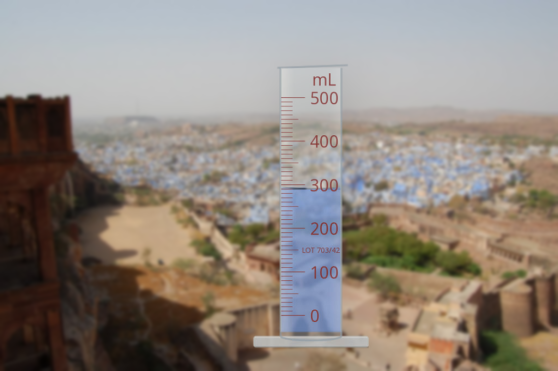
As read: **290** mL
